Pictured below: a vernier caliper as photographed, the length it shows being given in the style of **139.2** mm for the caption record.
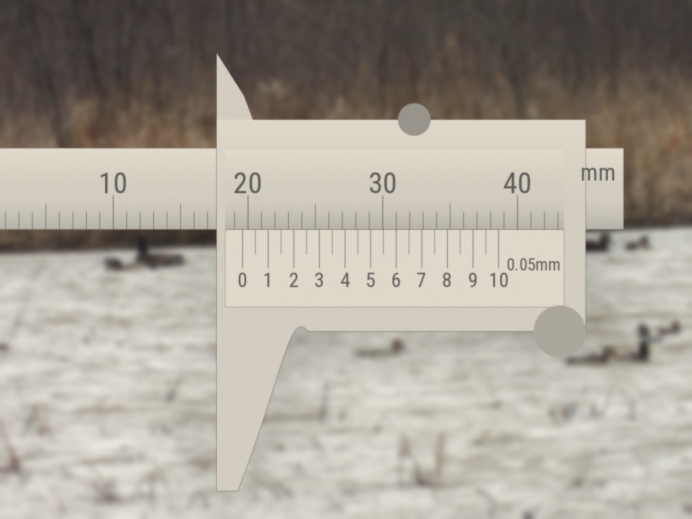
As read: **19.6** mm
